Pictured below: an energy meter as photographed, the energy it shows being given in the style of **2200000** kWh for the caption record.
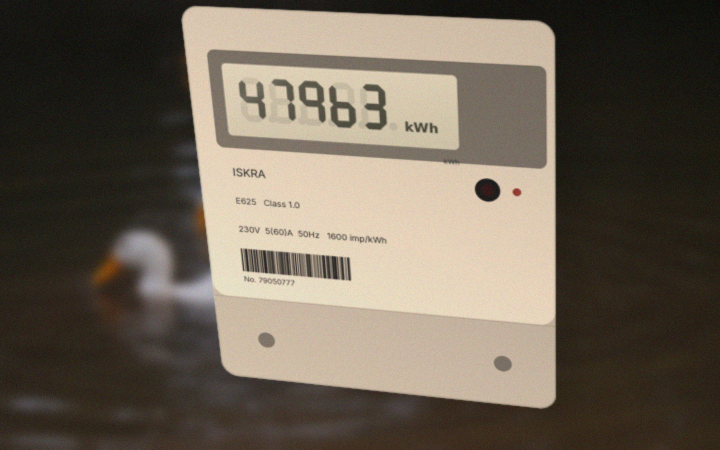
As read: **47963** kWh
